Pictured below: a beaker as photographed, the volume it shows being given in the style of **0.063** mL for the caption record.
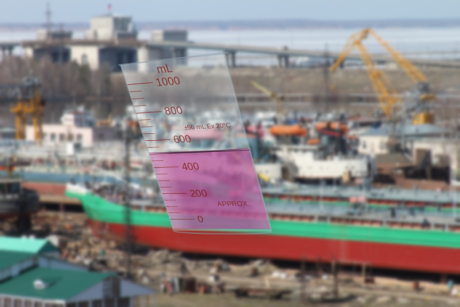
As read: **500** mL
